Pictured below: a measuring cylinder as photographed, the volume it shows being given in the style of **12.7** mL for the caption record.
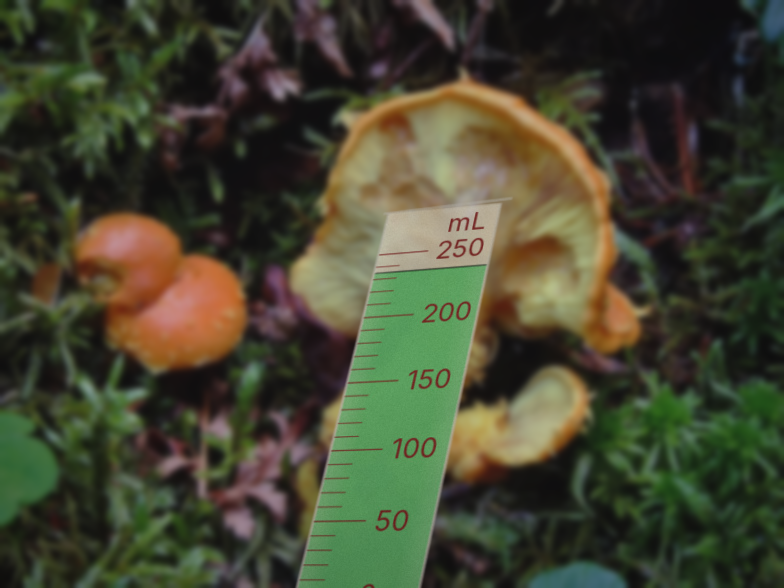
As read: **235** mL
